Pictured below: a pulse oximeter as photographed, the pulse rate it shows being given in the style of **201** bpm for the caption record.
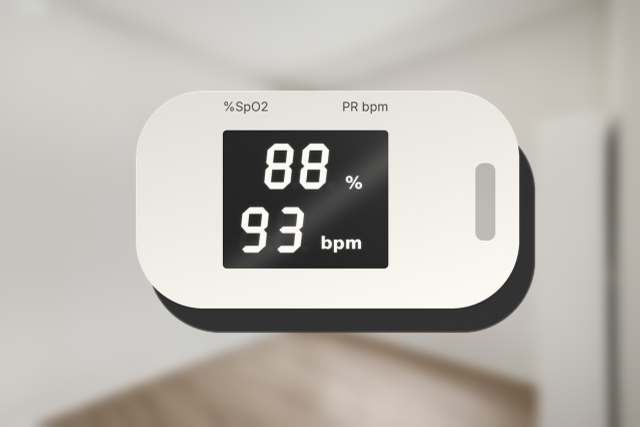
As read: **93** bpm
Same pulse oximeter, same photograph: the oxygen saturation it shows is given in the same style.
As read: **88** %
